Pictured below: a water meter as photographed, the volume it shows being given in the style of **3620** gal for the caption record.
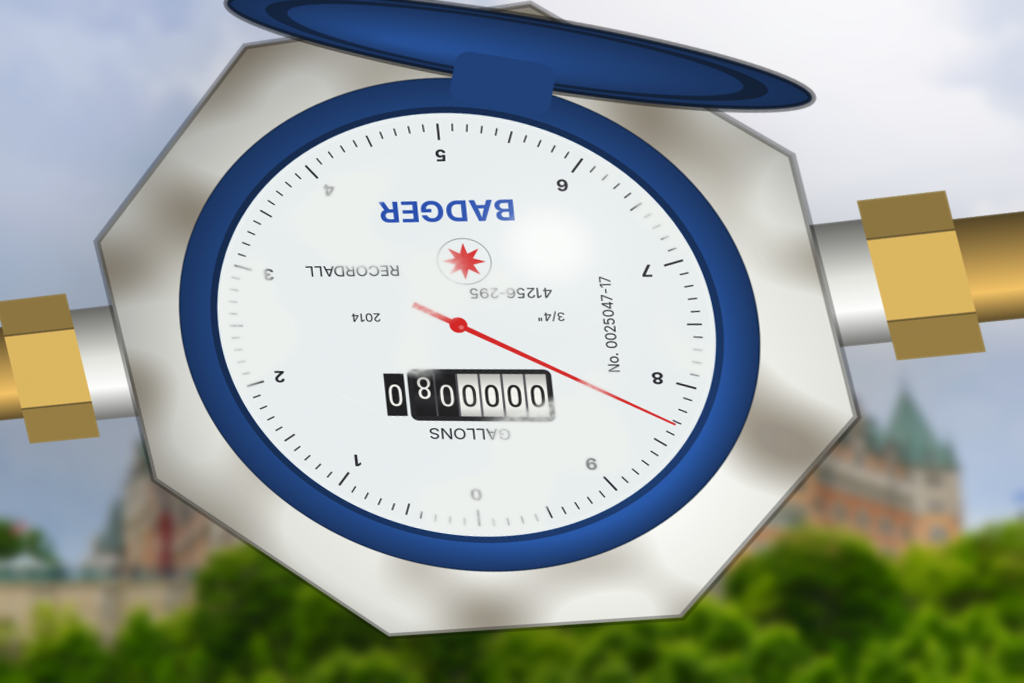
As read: **78.3** gal
